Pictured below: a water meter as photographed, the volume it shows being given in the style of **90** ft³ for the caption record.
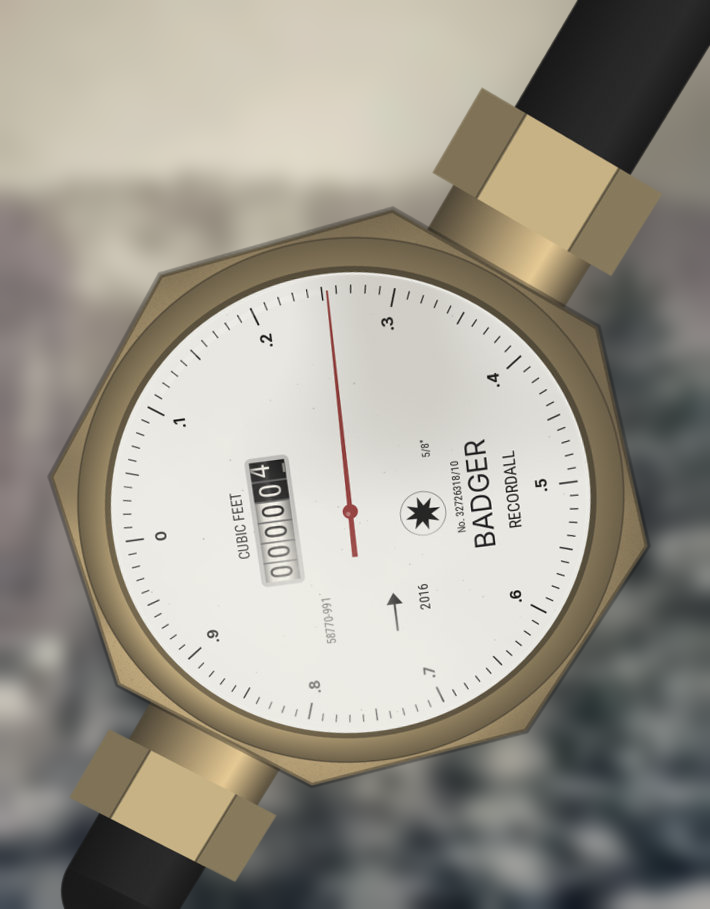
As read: **4.25** ft³
